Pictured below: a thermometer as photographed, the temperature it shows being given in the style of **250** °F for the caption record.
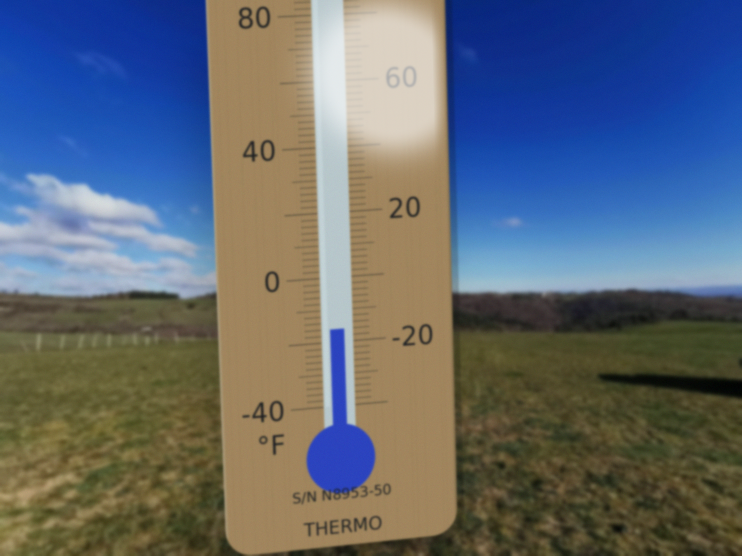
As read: **-16** °F
